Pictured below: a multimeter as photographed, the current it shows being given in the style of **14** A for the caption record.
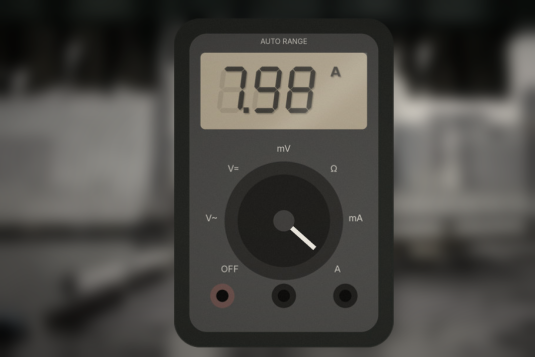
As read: **7.98** A
